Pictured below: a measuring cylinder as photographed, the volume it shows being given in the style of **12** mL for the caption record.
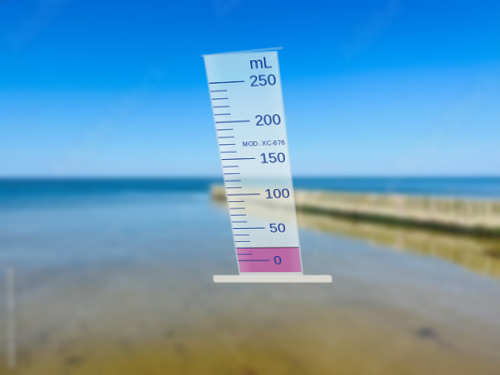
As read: **20** mL
